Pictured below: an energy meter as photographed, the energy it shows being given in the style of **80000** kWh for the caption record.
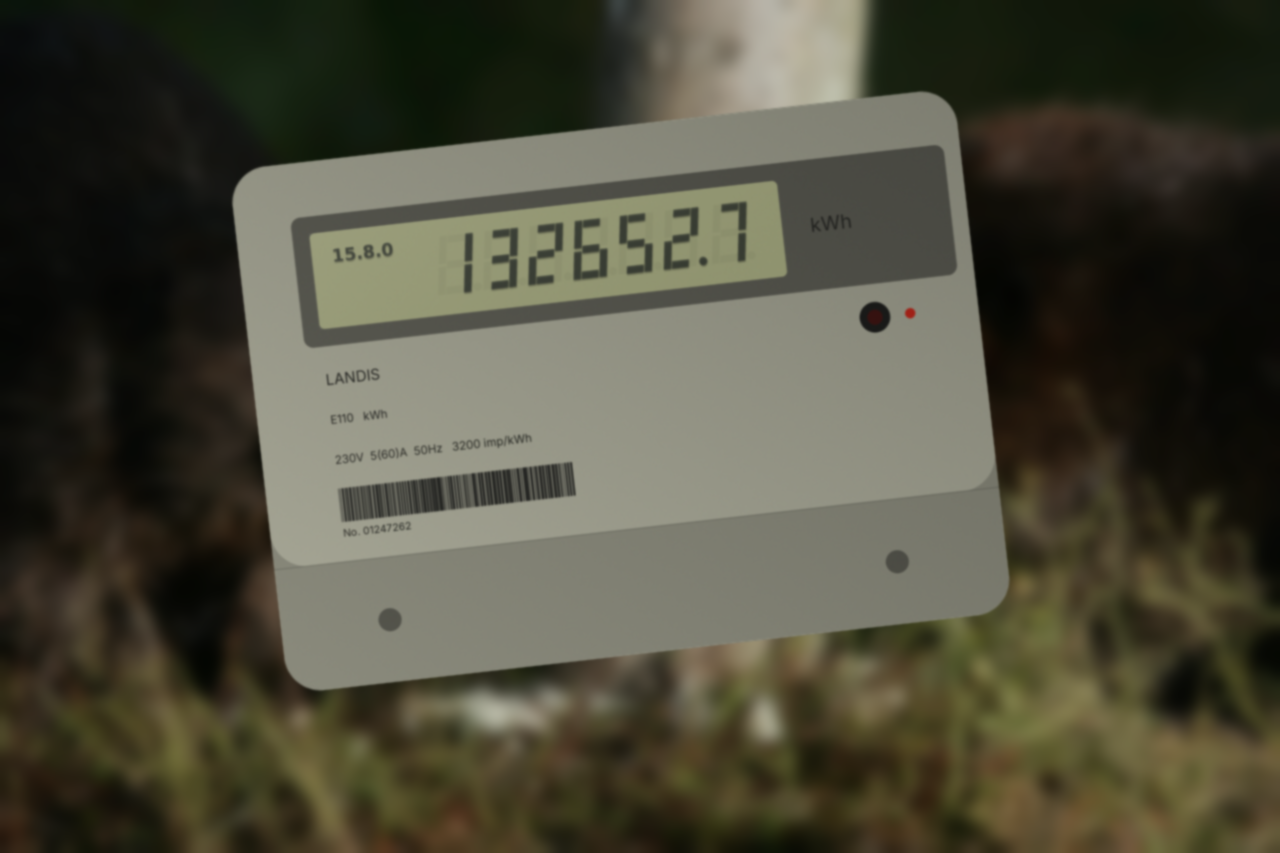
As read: **132652.7** kWh
